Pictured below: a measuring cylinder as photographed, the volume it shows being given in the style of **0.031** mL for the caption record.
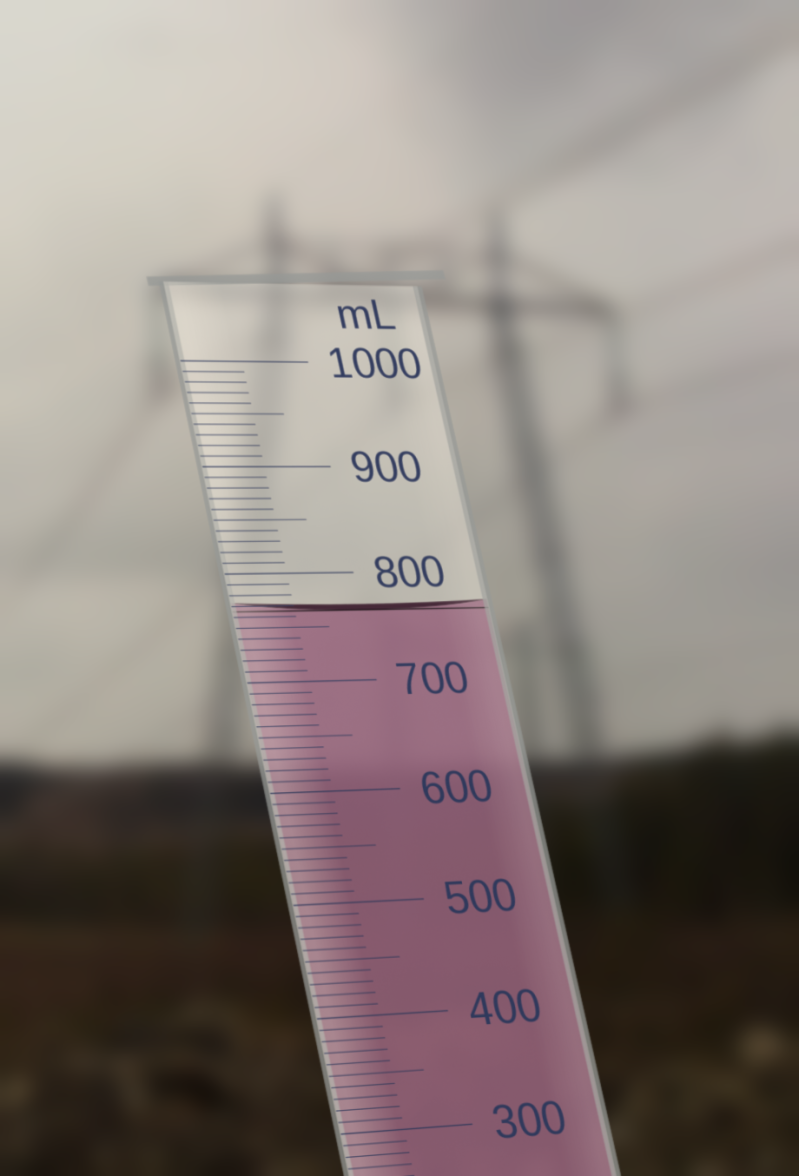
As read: **765** mL
